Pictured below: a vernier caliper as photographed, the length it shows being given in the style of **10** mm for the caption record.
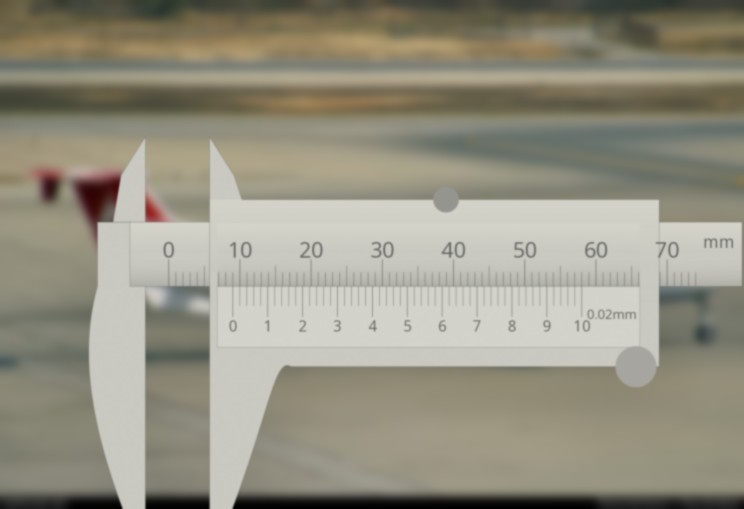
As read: **9.0** mm
